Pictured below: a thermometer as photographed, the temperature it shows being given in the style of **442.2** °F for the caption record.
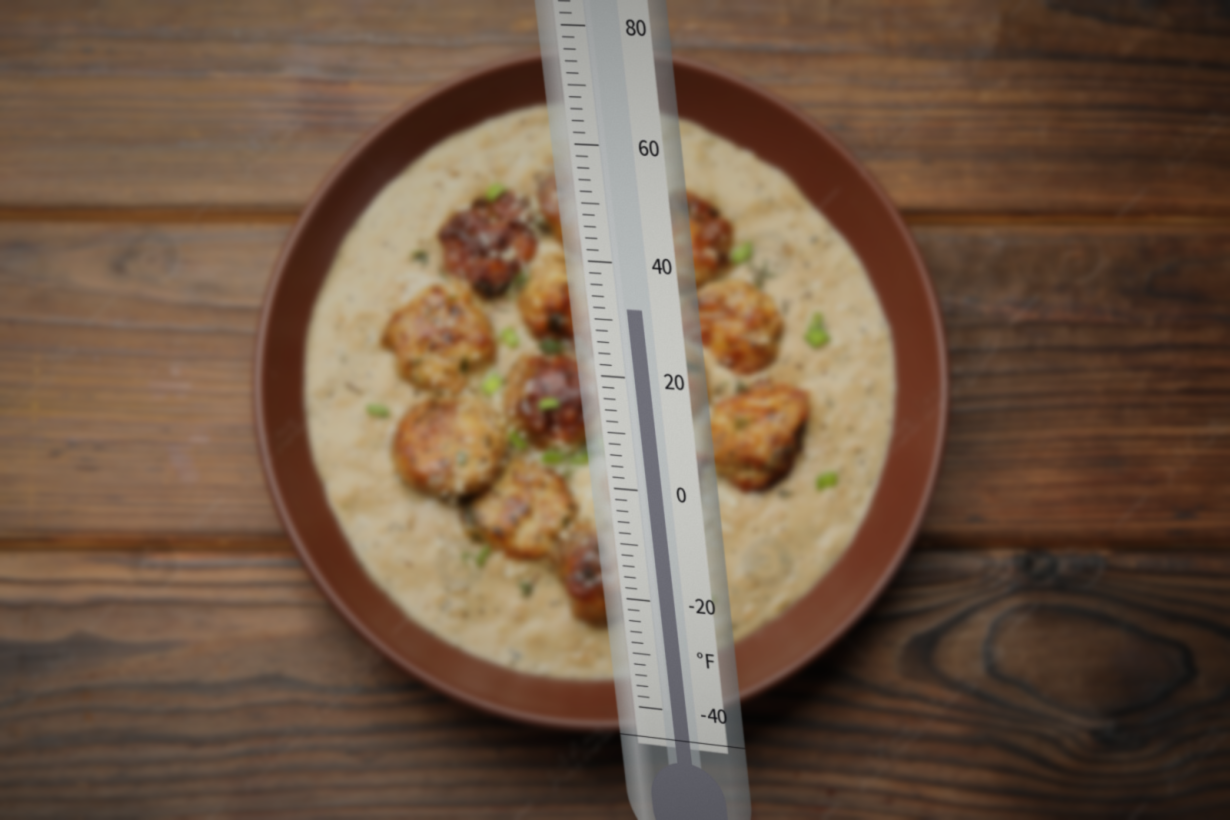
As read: **32** °F
